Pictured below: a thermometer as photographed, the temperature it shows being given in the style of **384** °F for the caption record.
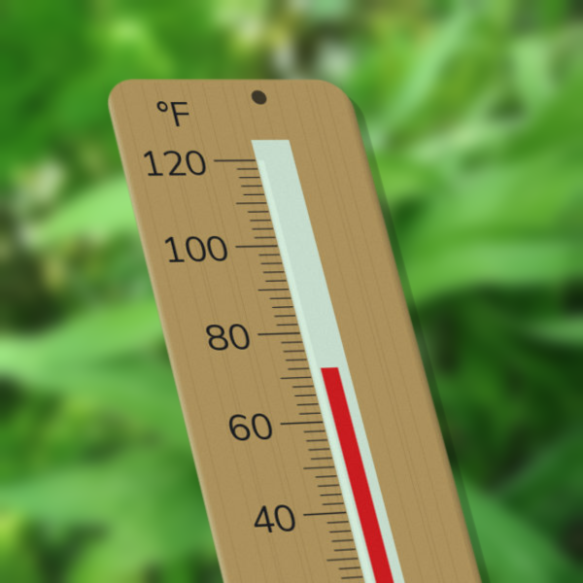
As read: **72** °F
